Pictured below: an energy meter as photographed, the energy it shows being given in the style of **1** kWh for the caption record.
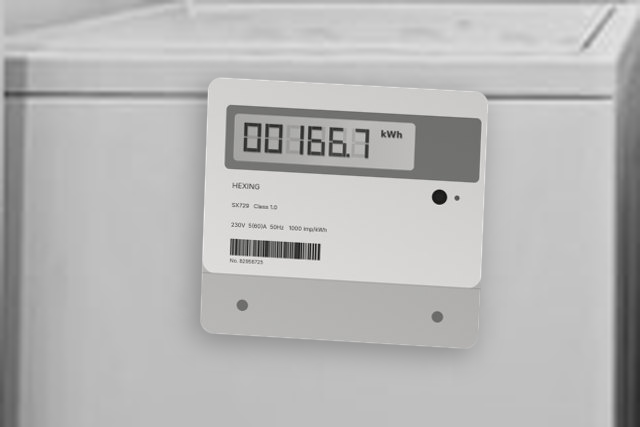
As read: **166.7** kWh
